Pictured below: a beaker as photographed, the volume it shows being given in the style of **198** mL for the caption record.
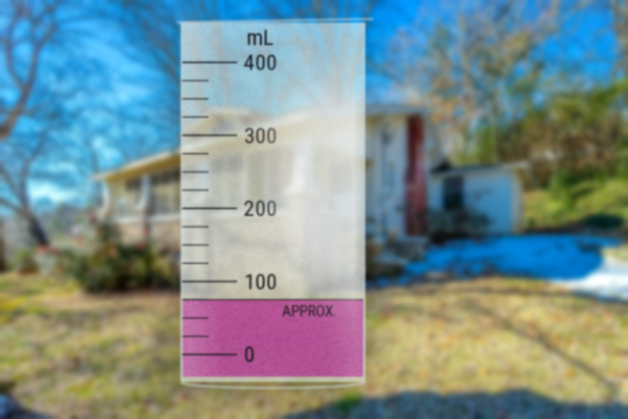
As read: **75** mL
